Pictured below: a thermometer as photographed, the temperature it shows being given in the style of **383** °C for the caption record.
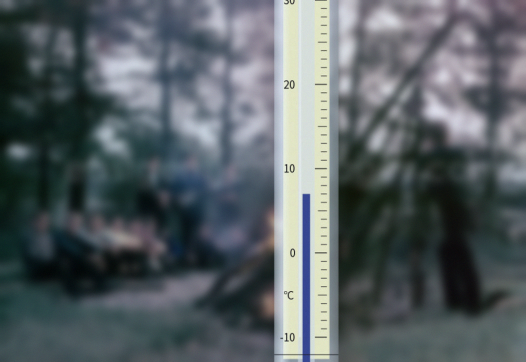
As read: **7** °C
